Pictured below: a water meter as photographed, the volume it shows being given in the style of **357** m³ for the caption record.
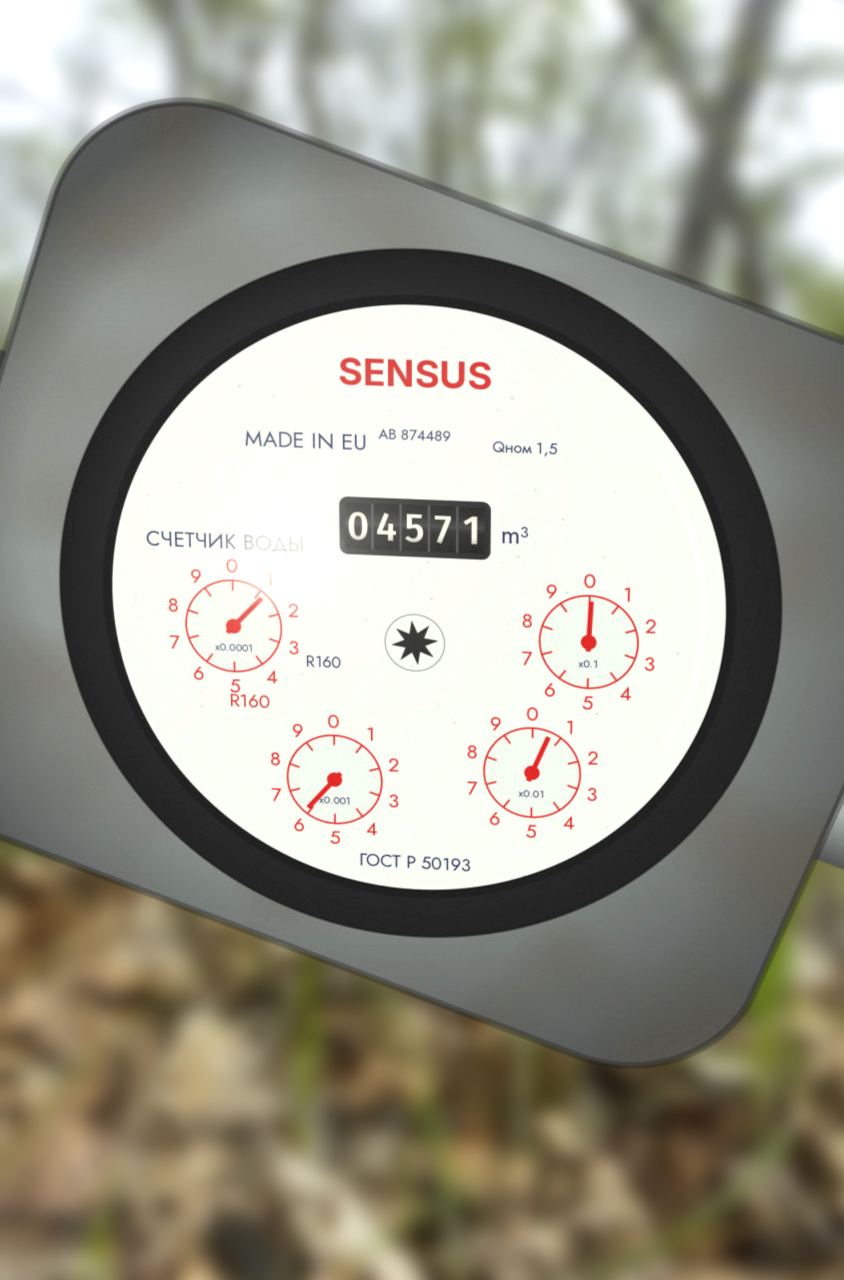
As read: **4571.0061** m³
